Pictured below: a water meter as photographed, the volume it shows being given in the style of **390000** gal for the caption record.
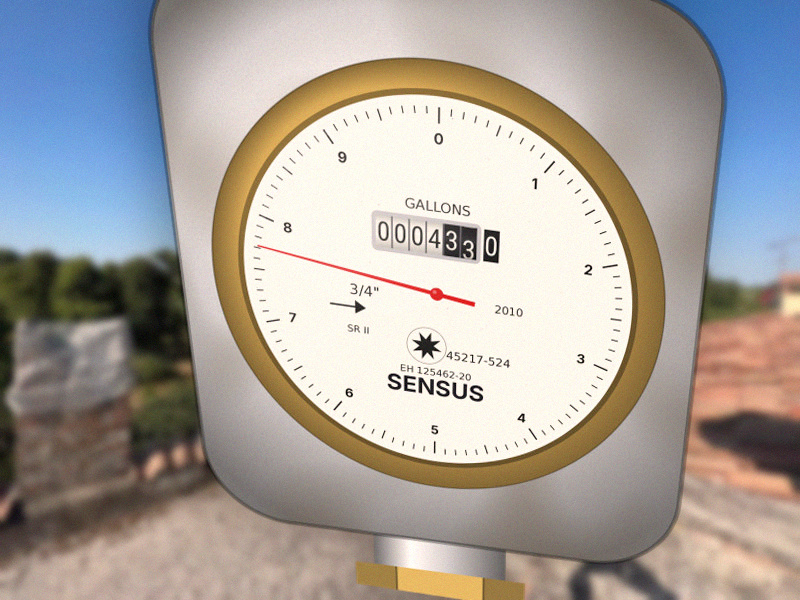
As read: **4327.7** gal
